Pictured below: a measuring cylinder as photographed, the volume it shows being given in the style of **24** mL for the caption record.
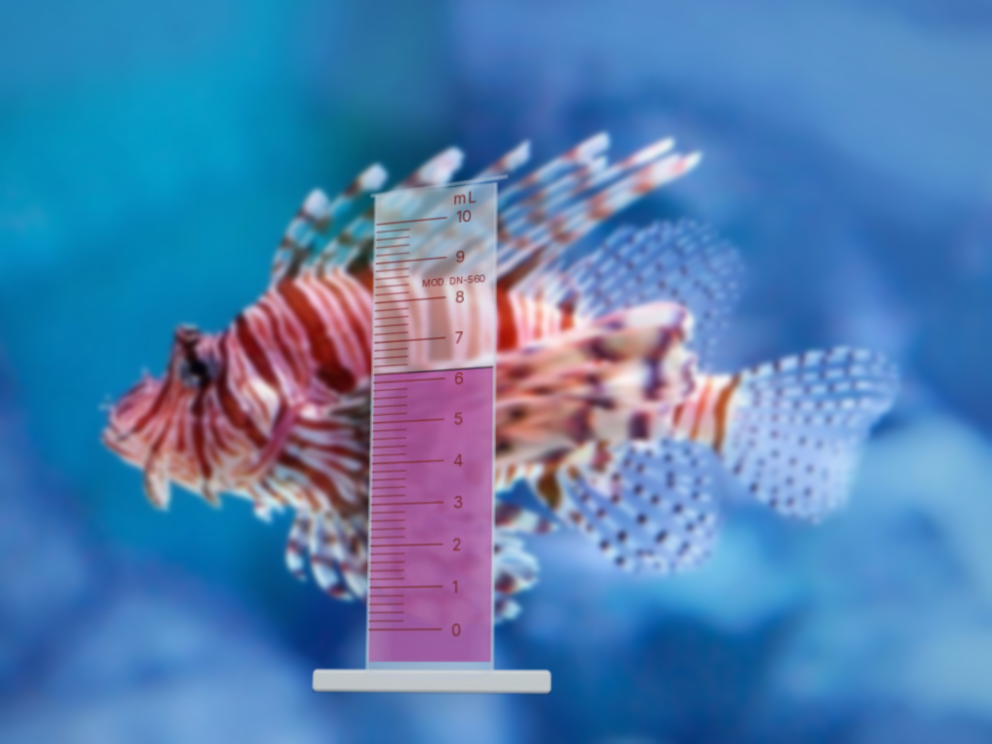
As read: **6.2** mL
